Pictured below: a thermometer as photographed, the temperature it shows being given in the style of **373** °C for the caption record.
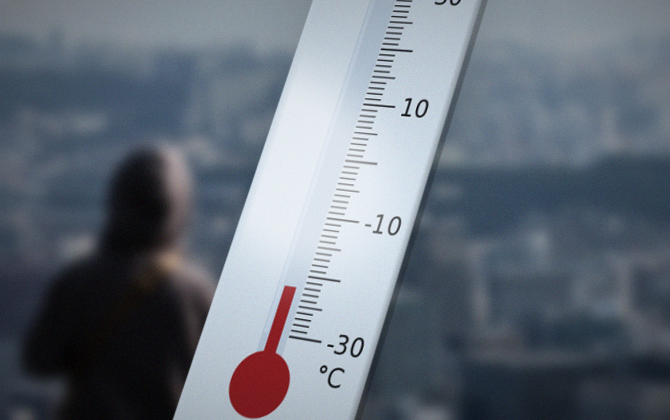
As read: **-22** °C
